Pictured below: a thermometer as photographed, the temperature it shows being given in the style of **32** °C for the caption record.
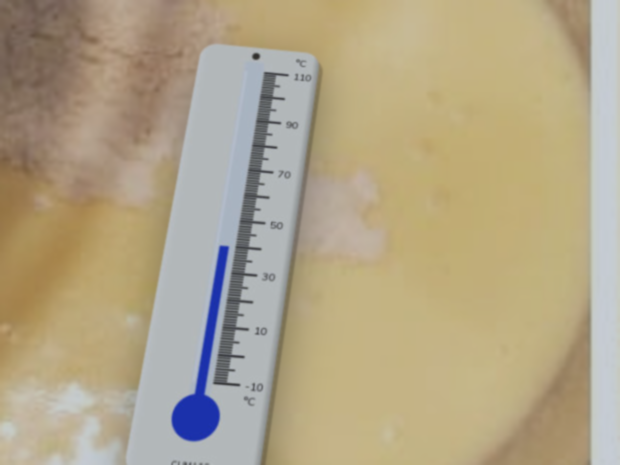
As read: **40** °C
